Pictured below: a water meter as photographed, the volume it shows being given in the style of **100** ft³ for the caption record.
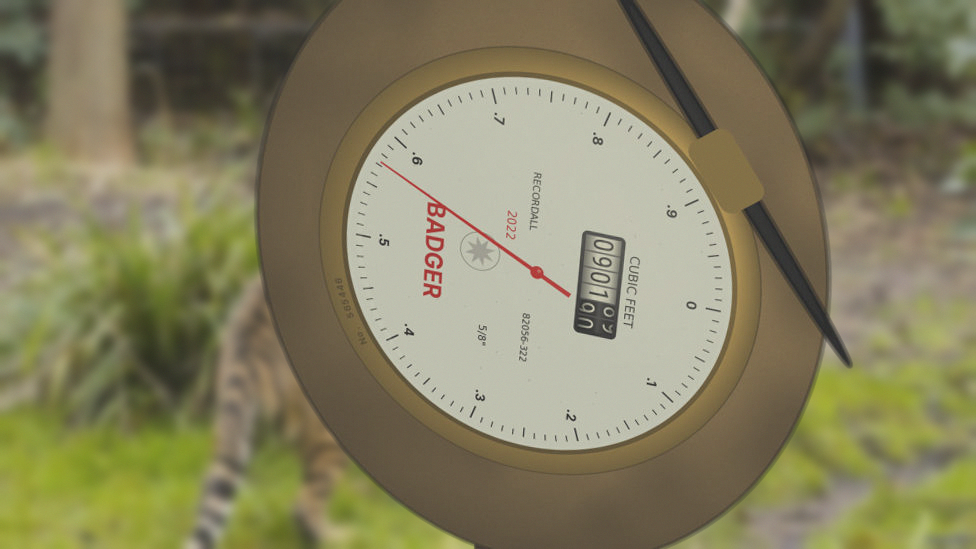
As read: **90189.57** ft³
